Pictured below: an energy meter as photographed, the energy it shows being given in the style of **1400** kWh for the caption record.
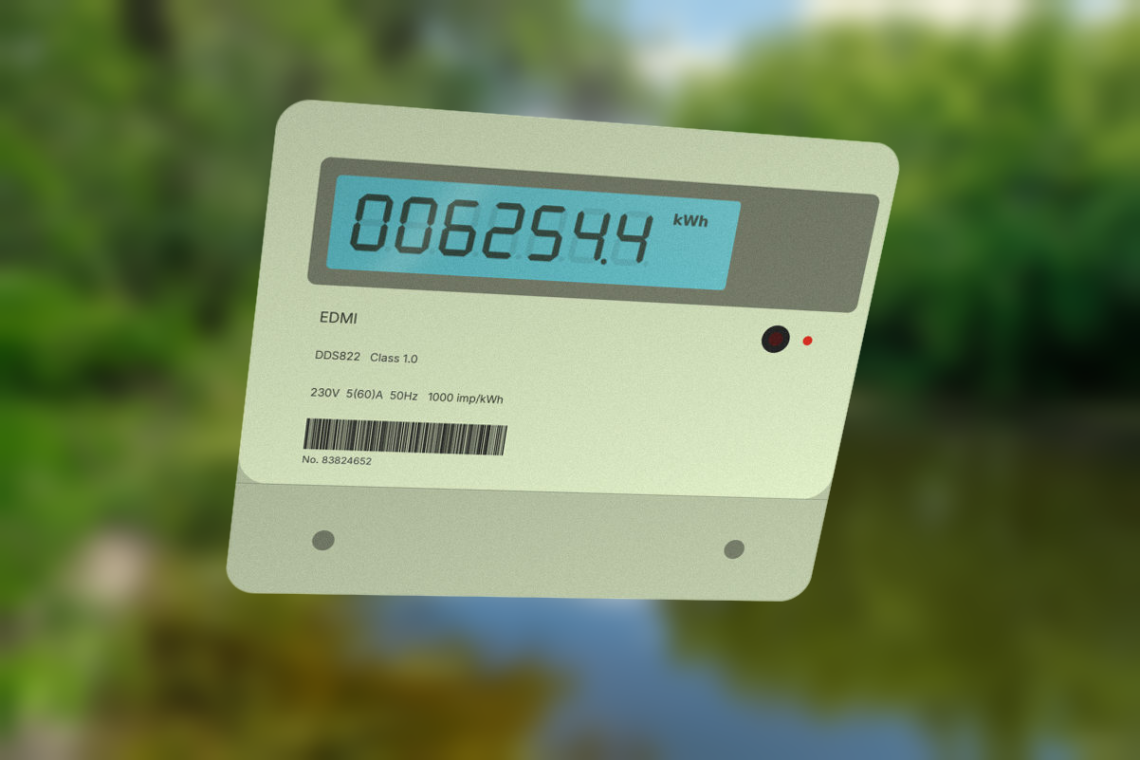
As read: **6254.4** kWh
